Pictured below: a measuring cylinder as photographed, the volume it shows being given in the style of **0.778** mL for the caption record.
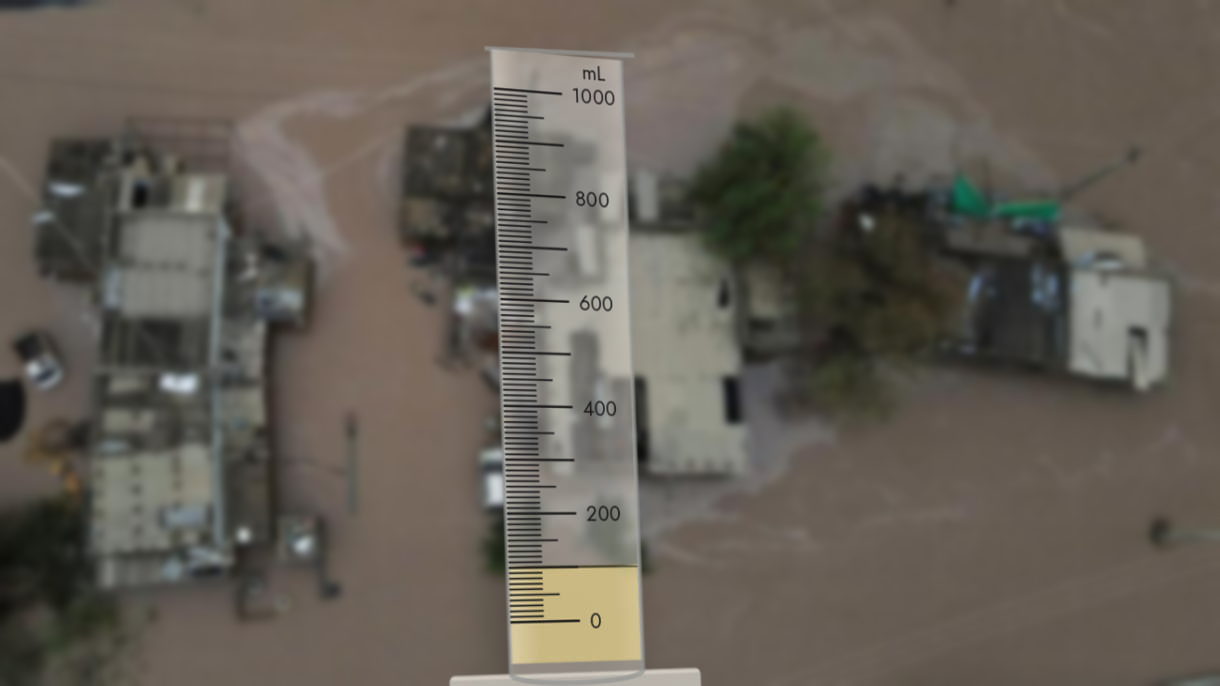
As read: **100** mL
